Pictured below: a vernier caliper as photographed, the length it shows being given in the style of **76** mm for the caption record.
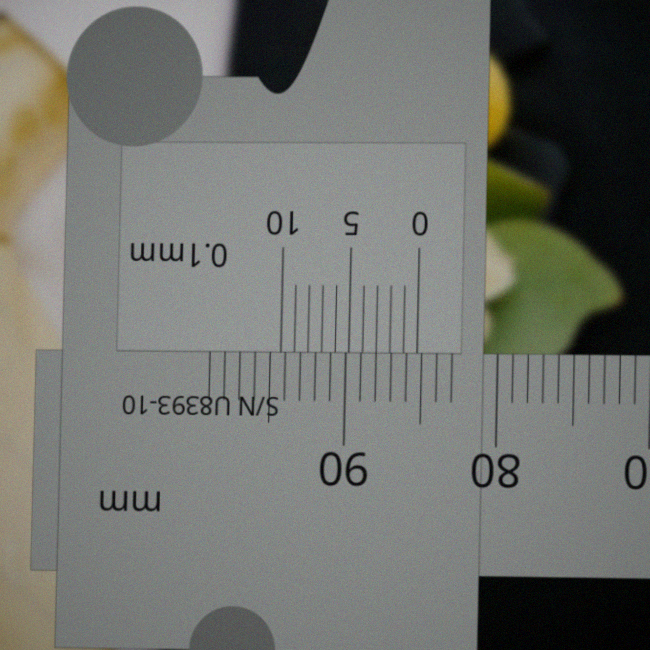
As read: **85.3** mm
